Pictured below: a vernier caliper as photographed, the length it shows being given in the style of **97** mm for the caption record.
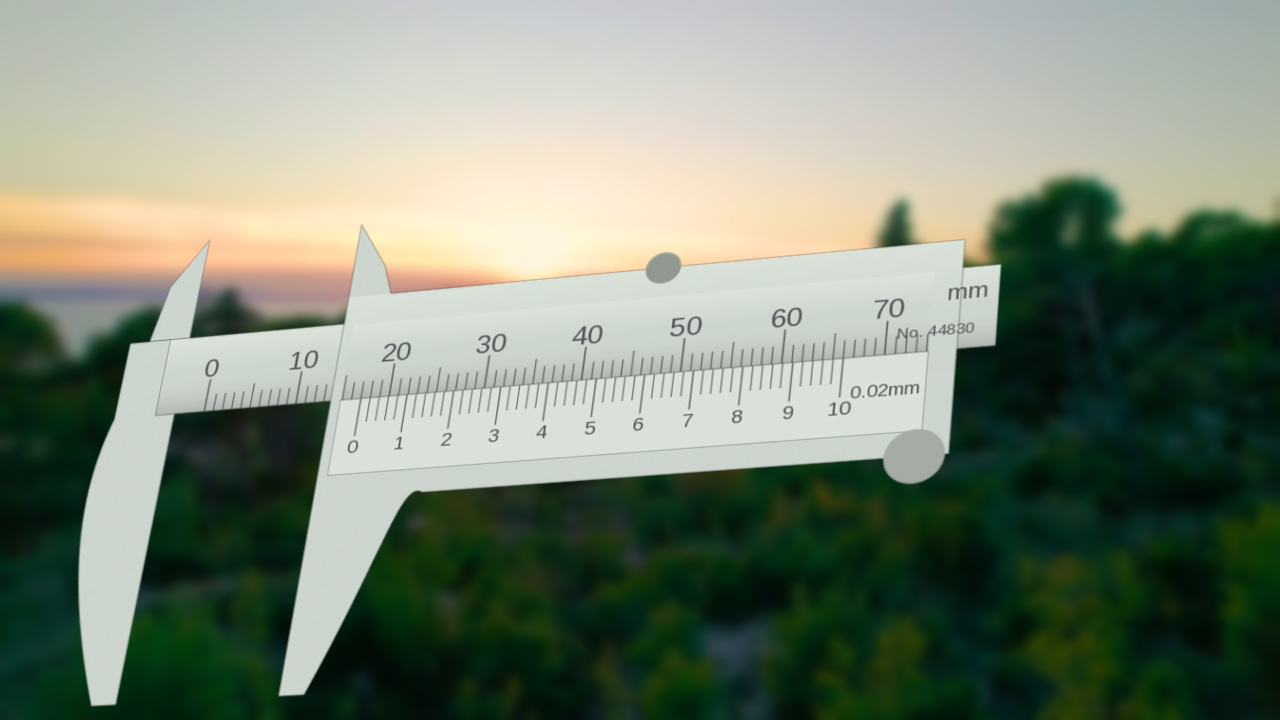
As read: **17.0** mm
